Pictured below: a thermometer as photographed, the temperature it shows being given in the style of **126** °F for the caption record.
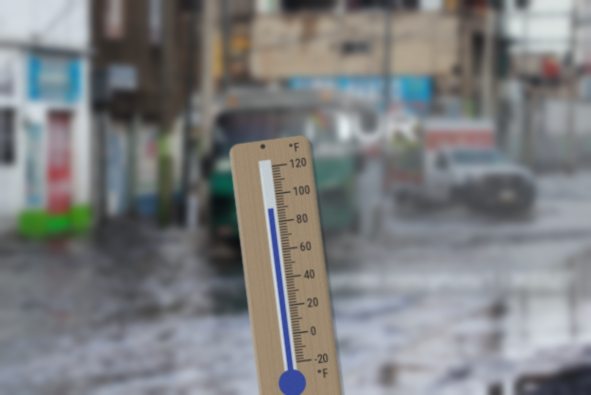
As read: **90** °F
